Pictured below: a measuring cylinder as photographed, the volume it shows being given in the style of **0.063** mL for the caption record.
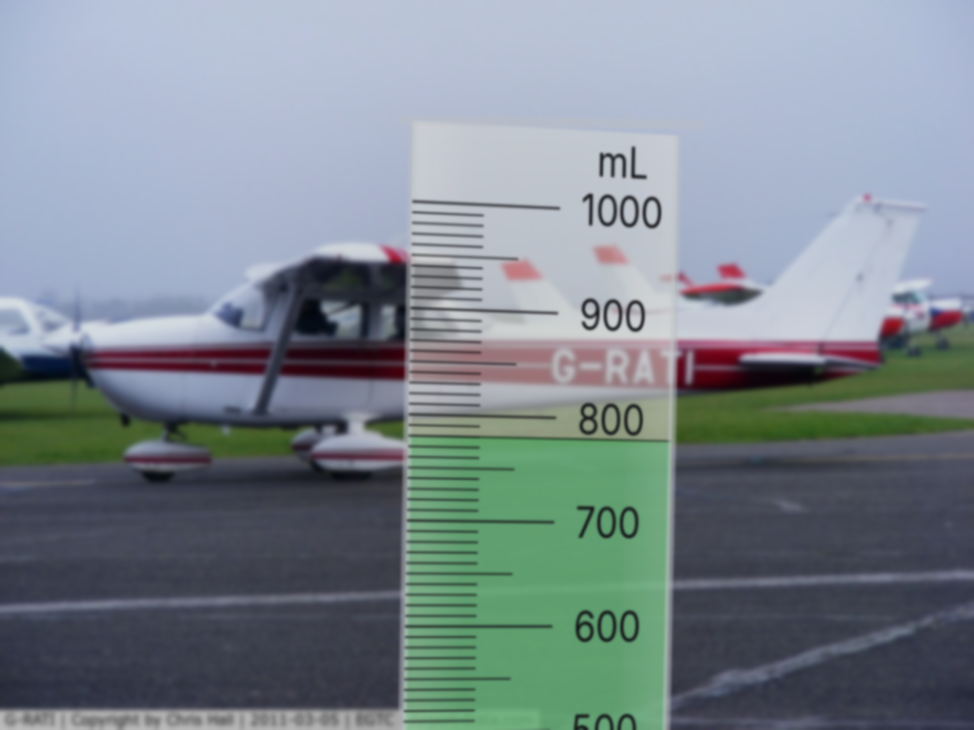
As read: **780** mL
